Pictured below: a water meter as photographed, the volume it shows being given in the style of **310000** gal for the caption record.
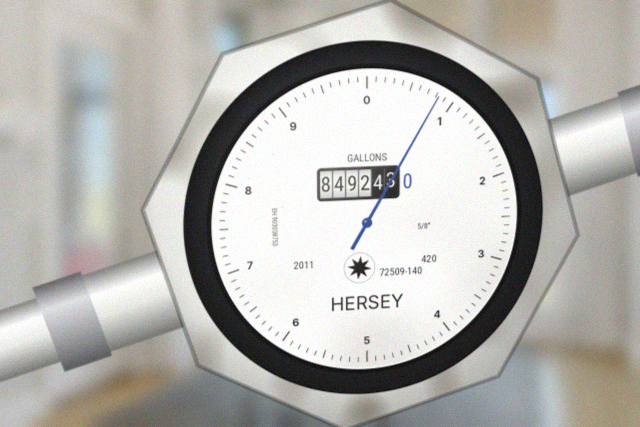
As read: **8492430.8** gal
